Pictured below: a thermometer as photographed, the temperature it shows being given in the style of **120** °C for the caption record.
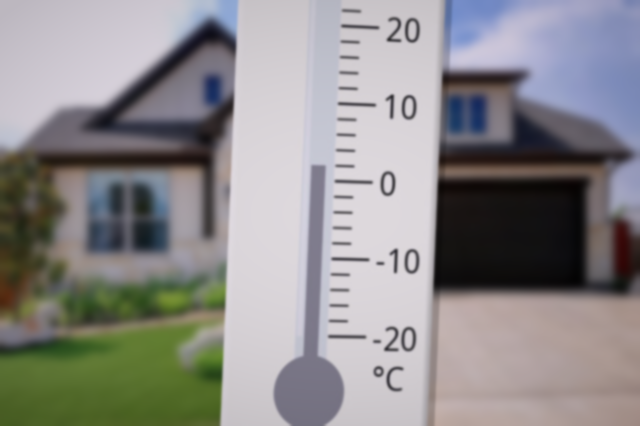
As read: **2** °C
